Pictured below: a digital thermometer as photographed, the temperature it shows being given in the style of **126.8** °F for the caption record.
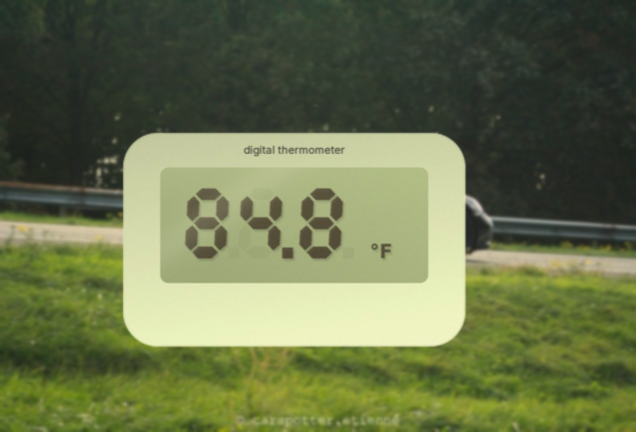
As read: **84.8** °F
